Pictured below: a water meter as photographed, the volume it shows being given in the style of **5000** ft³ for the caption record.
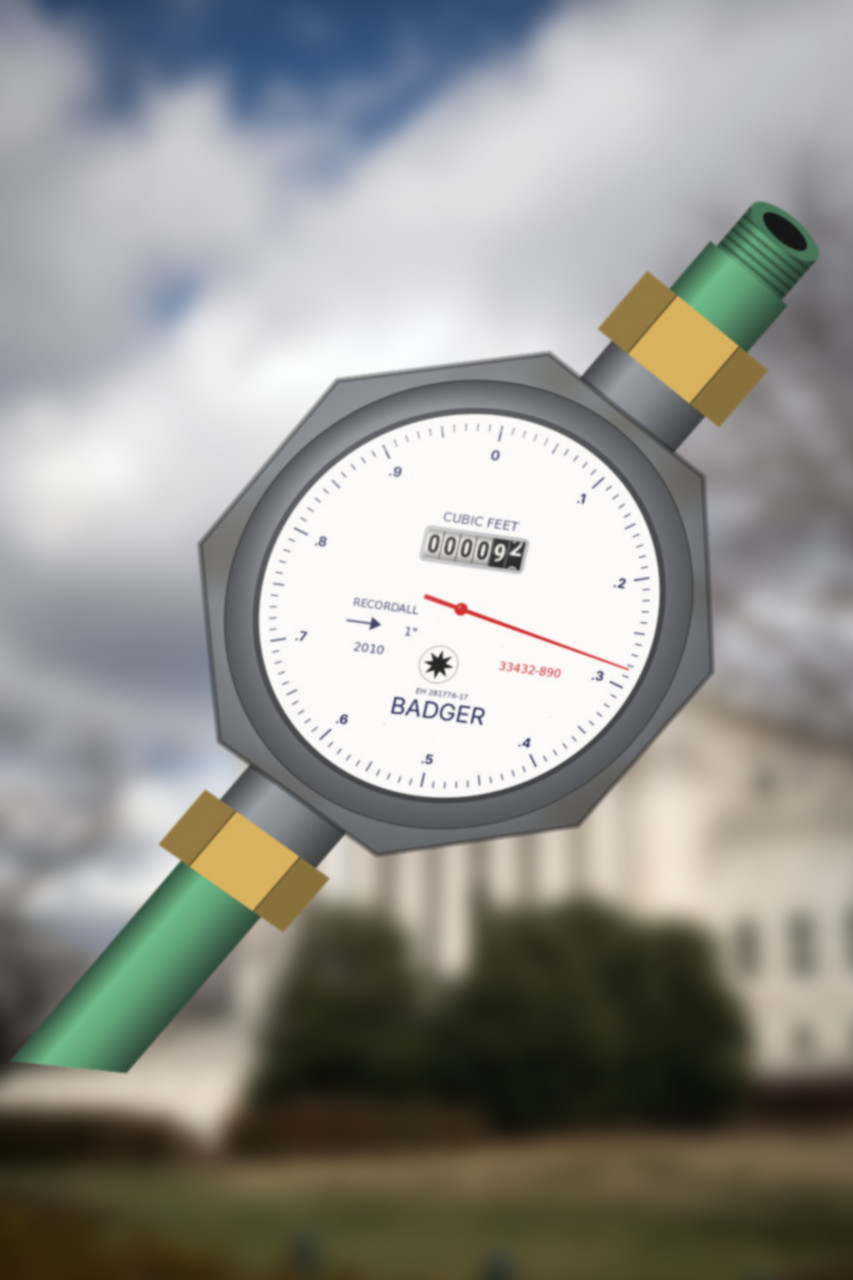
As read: **92.28** ft³
